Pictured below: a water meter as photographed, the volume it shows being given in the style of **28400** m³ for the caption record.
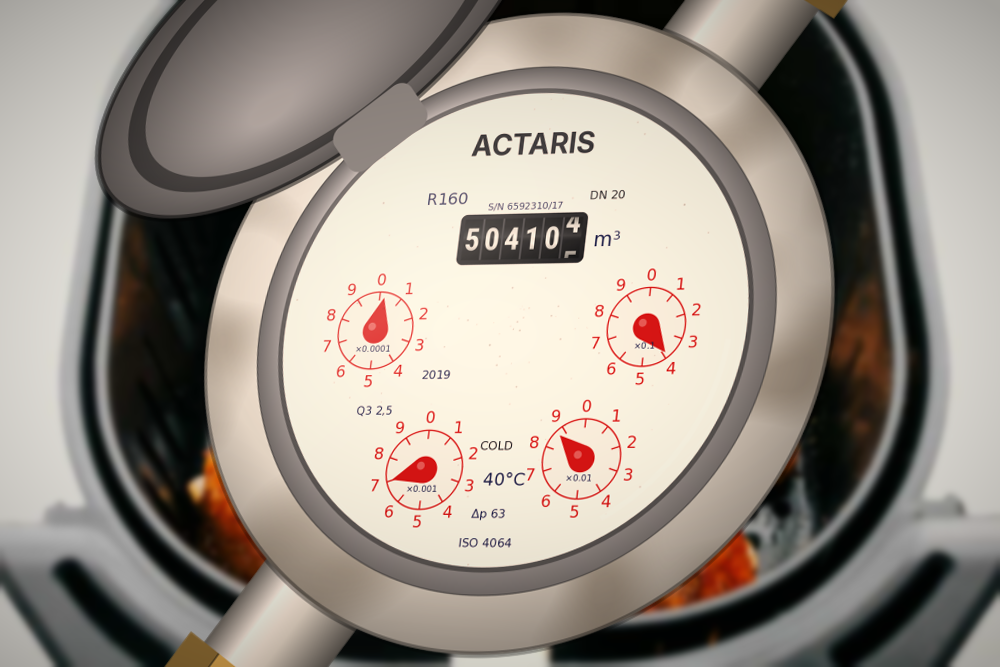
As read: **504104.3870** m³
